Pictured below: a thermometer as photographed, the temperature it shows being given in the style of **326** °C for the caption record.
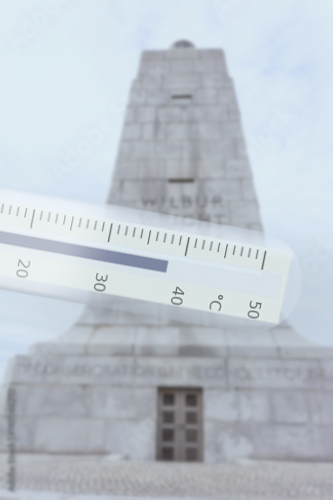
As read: **38** °C
